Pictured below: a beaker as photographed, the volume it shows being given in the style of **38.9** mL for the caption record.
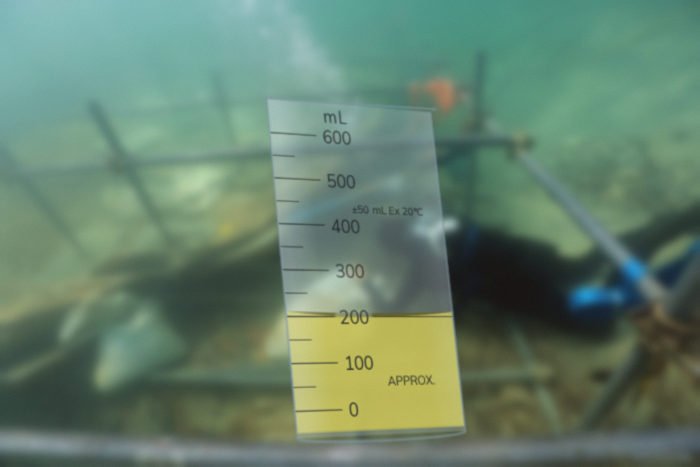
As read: **200** mL
